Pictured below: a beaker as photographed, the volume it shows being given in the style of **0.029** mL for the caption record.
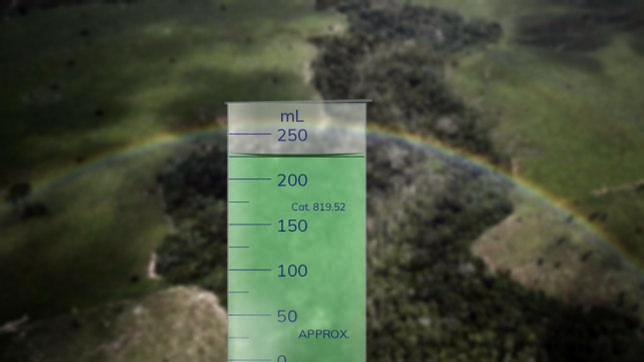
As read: **225** mL
